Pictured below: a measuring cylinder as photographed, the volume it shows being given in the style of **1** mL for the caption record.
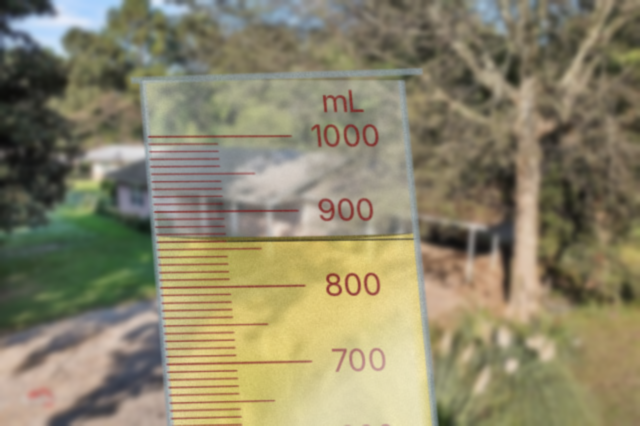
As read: **860** mL
